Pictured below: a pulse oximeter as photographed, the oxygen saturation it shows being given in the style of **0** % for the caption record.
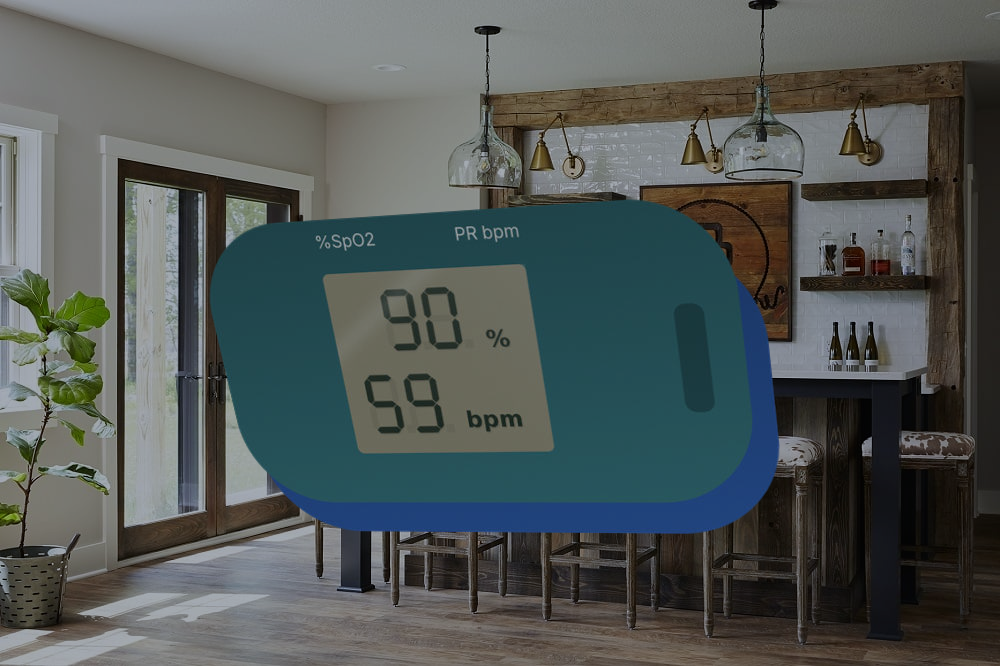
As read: **90** %
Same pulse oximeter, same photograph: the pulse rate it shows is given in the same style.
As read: **59** bpm
